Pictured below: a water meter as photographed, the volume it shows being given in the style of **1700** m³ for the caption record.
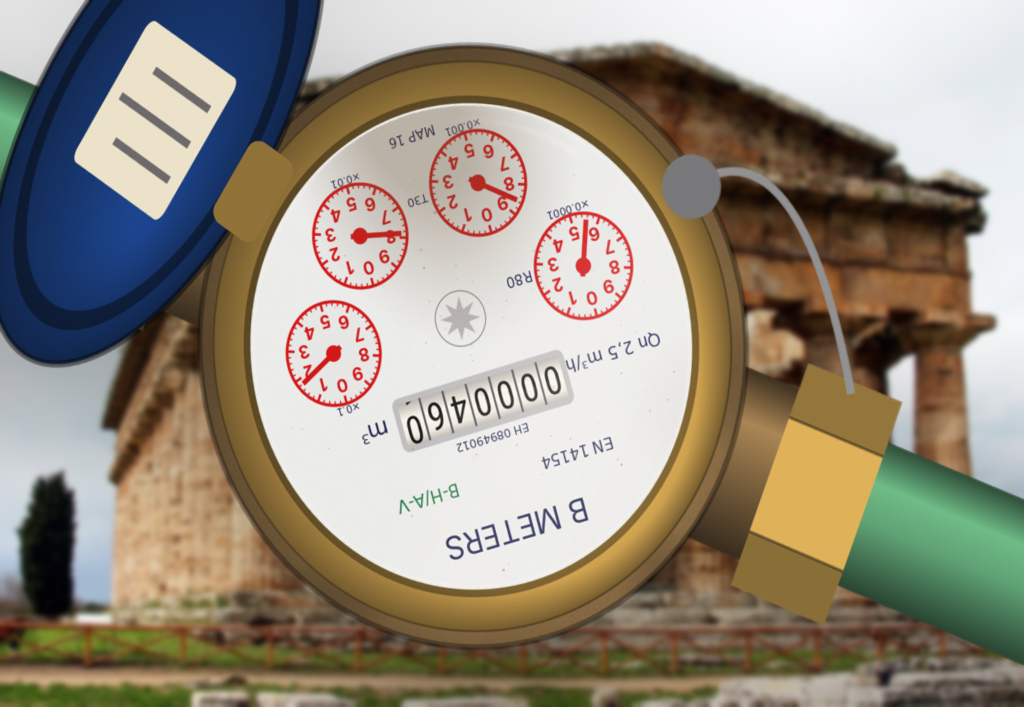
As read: **460.1785** m³
